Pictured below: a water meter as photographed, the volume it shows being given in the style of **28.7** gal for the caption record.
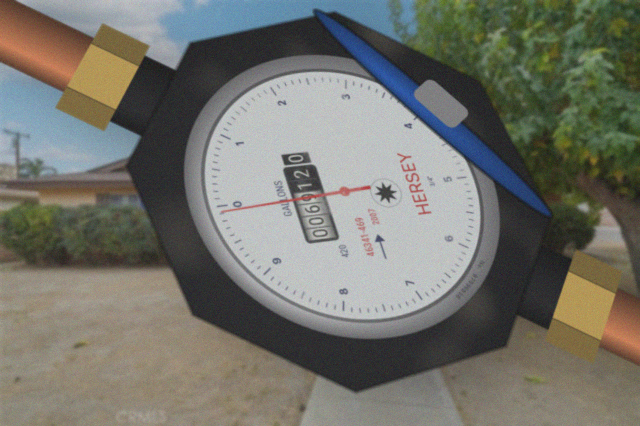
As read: **69119.9** gal
